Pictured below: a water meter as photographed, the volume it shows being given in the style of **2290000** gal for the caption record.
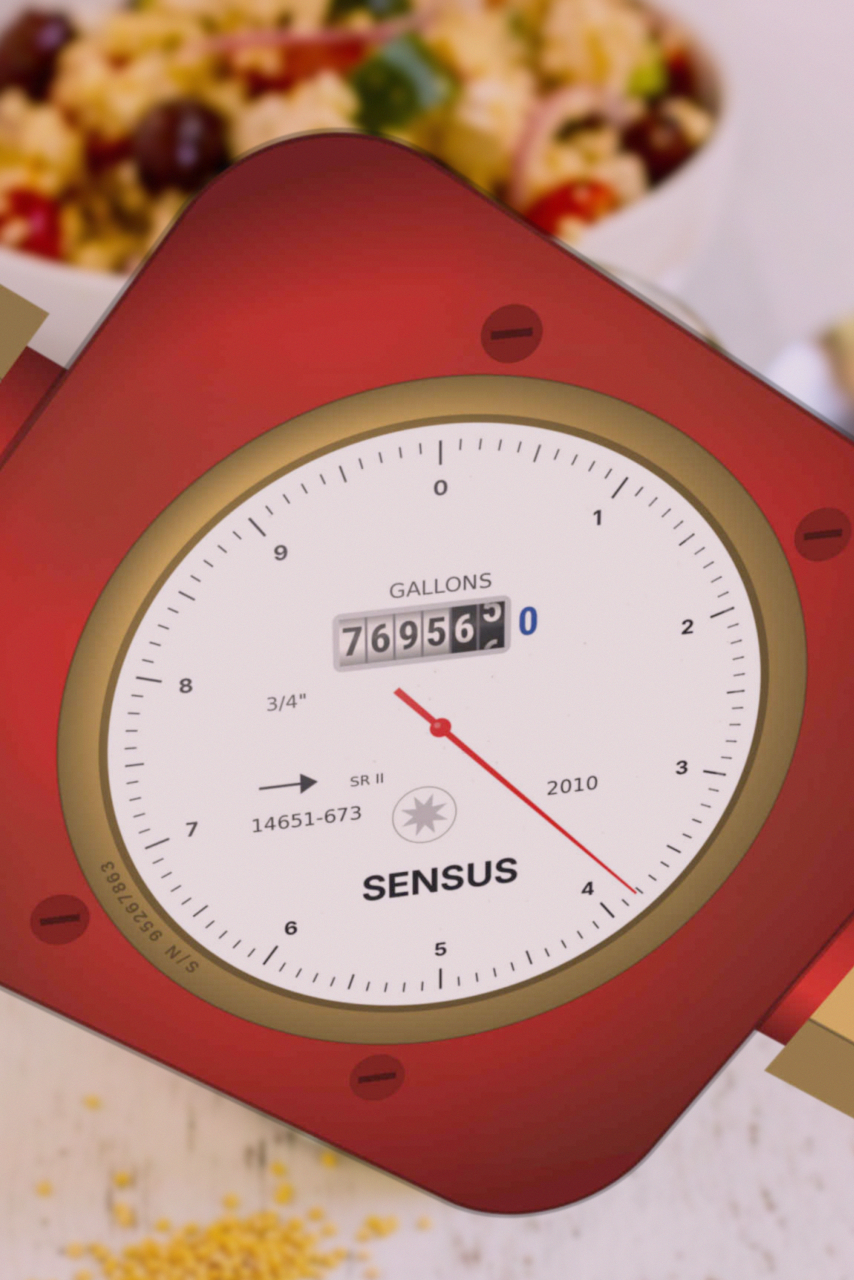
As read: **7695653.8** gal
